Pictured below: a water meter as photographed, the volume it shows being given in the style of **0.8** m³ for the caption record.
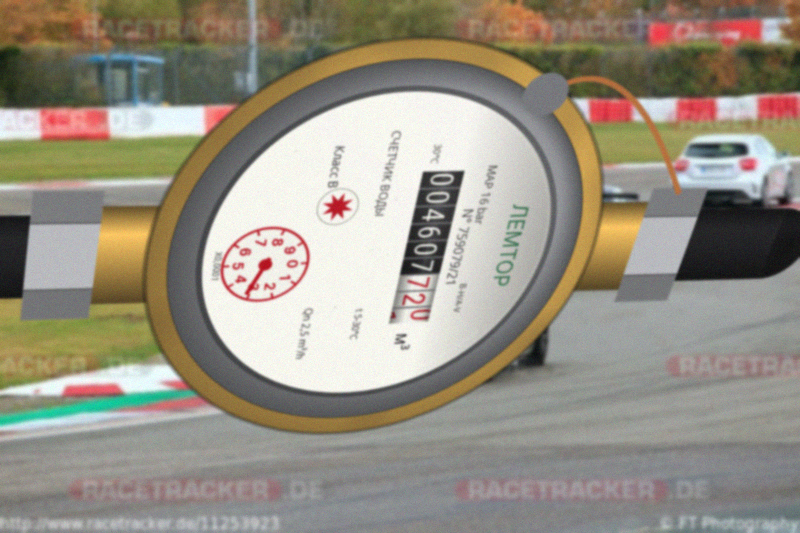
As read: **4607.7203** m³
